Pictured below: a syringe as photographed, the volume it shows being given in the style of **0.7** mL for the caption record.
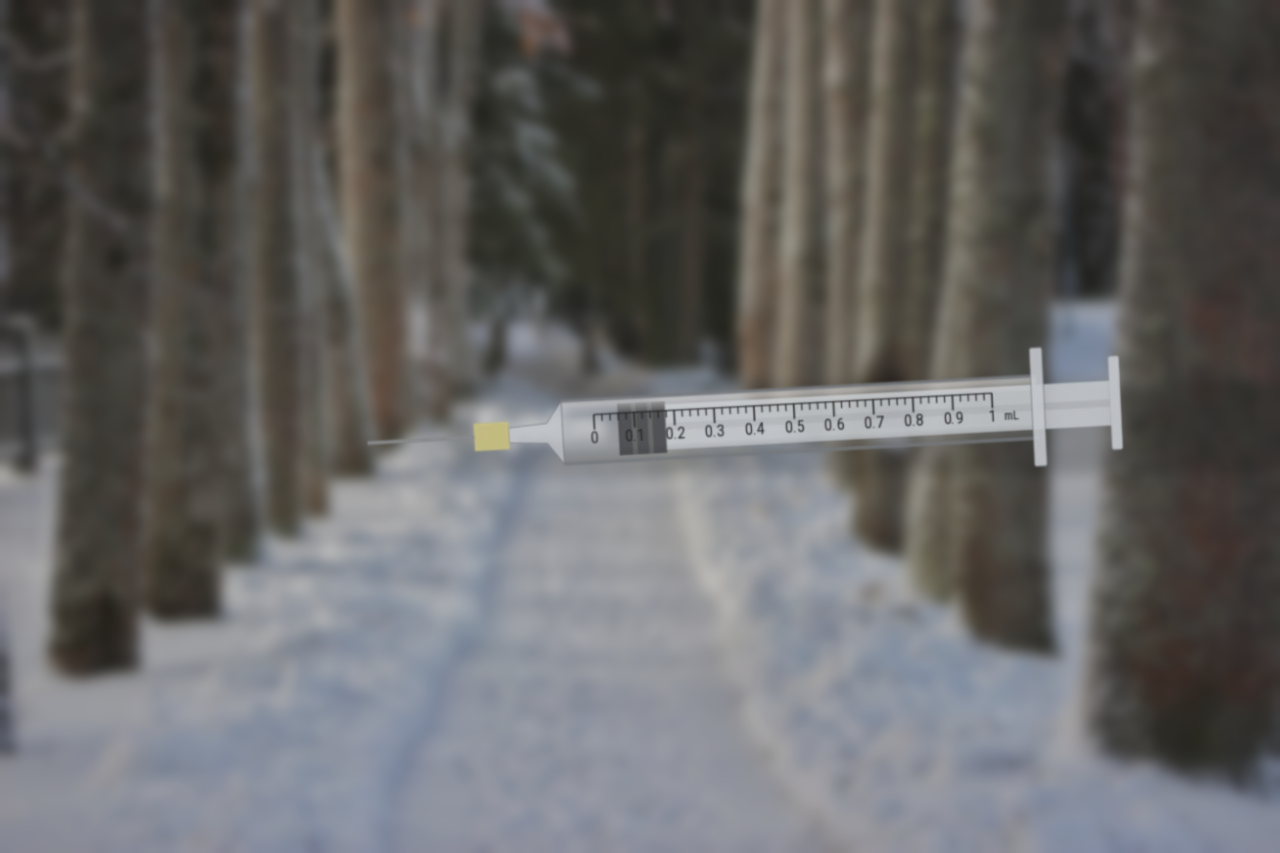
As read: **0.06** mL
